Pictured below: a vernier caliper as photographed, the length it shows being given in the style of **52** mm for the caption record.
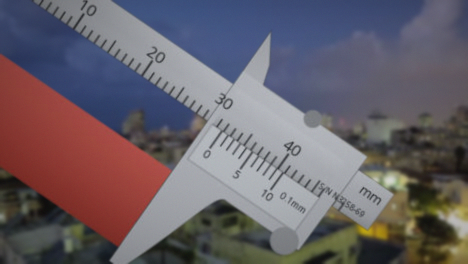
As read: **31.8** mm
